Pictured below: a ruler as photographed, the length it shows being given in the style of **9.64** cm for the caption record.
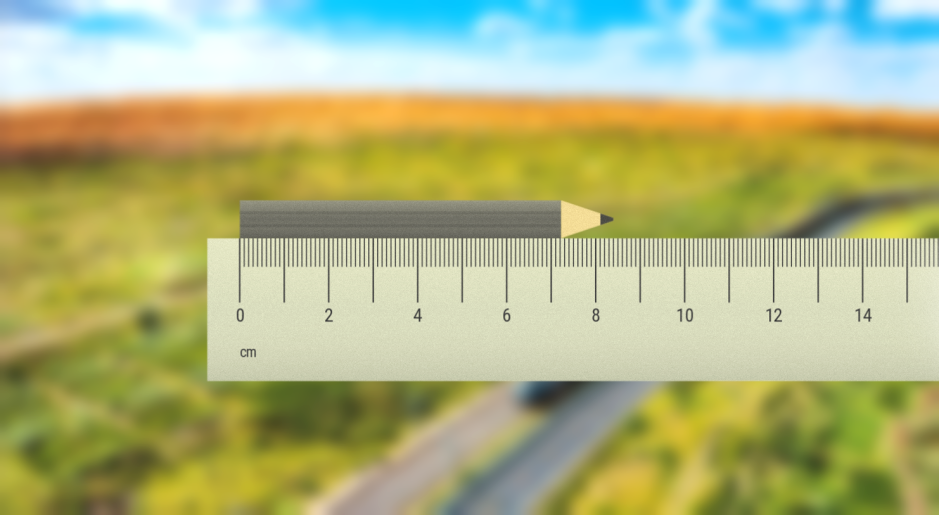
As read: **8.4** cm
